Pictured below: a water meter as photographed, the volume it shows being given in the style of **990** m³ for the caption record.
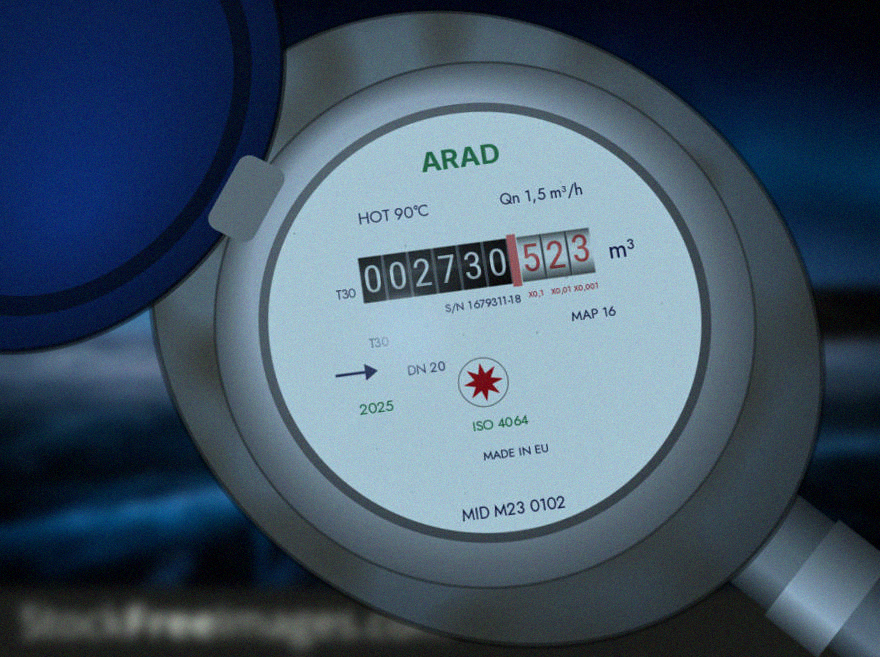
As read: **2730.523** m³
